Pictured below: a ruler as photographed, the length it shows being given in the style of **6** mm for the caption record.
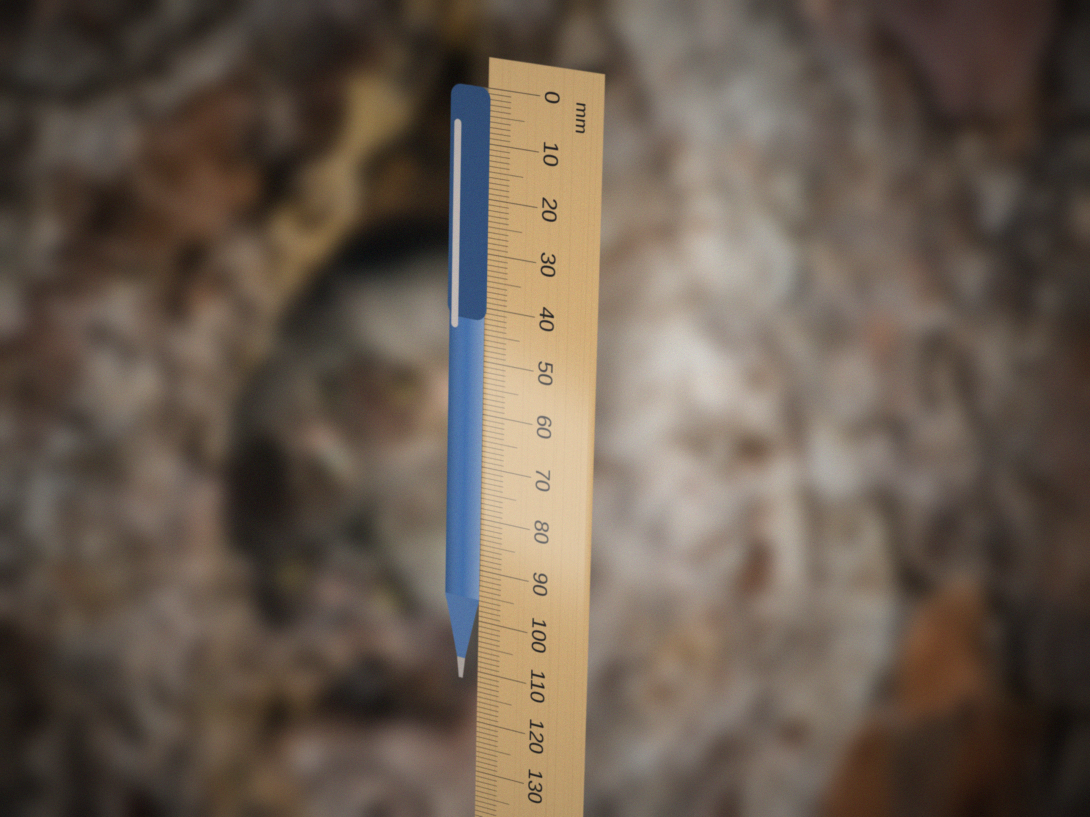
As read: **112** mm
